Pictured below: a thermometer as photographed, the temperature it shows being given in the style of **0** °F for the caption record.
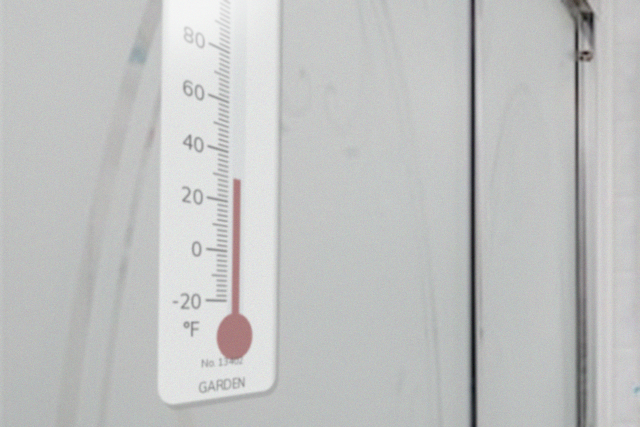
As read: **30** °F
